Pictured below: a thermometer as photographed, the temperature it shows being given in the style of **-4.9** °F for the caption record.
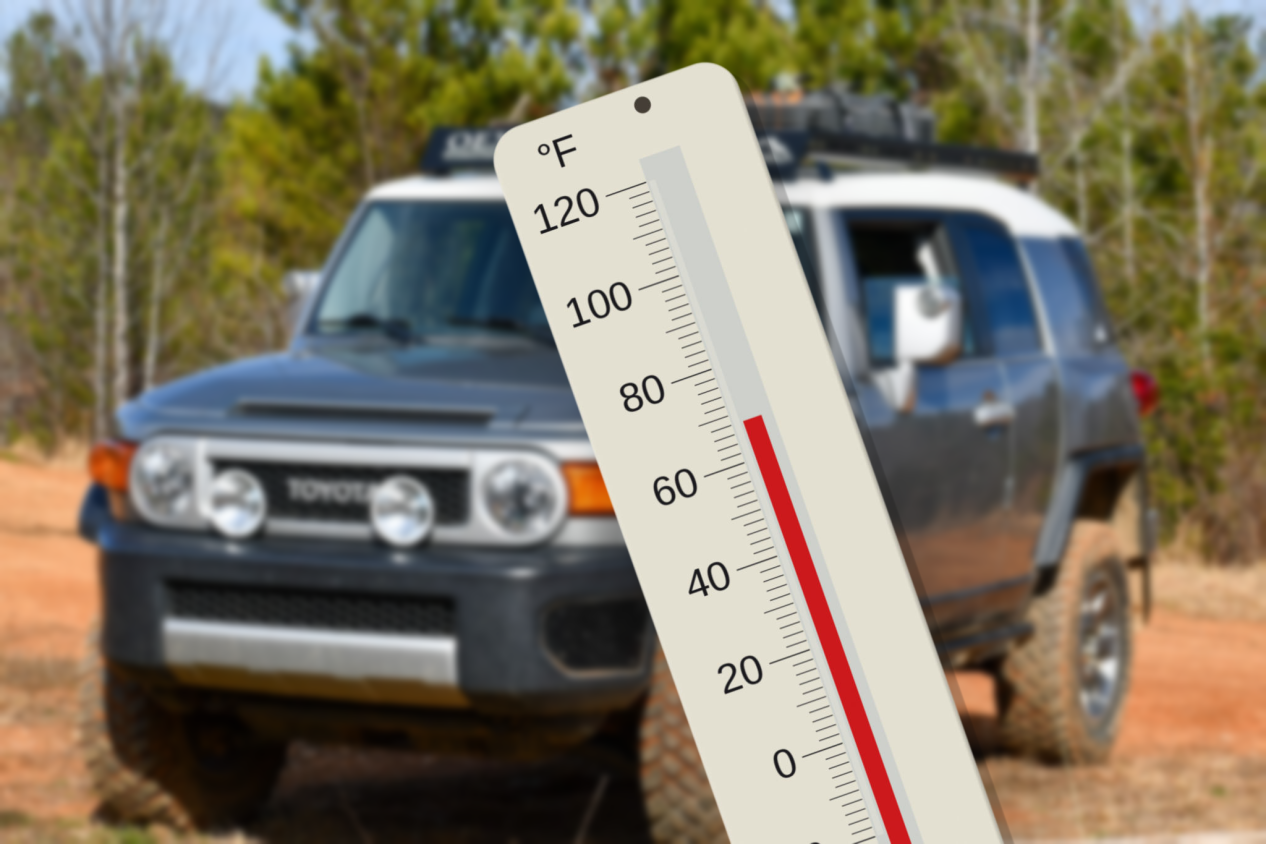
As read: **68** °F
